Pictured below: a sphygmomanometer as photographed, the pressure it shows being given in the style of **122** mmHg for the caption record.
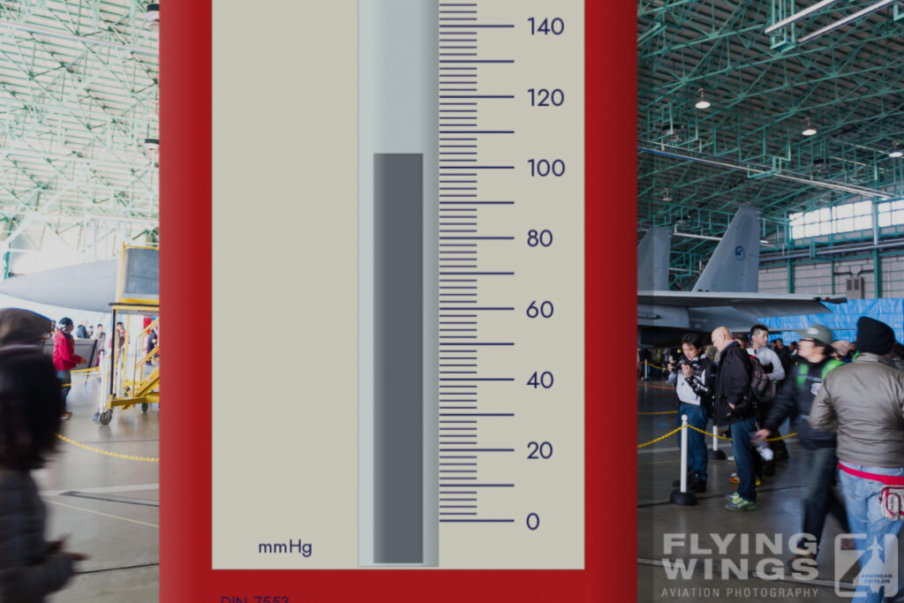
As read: **104** mmHg
